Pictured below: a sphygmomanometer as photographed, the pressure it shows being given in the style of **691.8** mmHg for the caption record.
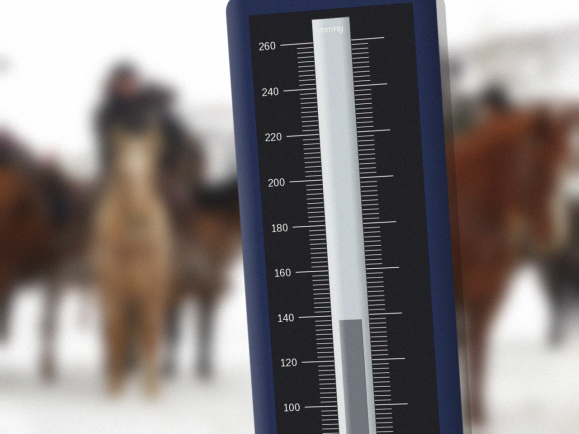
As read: **138** mmHg
